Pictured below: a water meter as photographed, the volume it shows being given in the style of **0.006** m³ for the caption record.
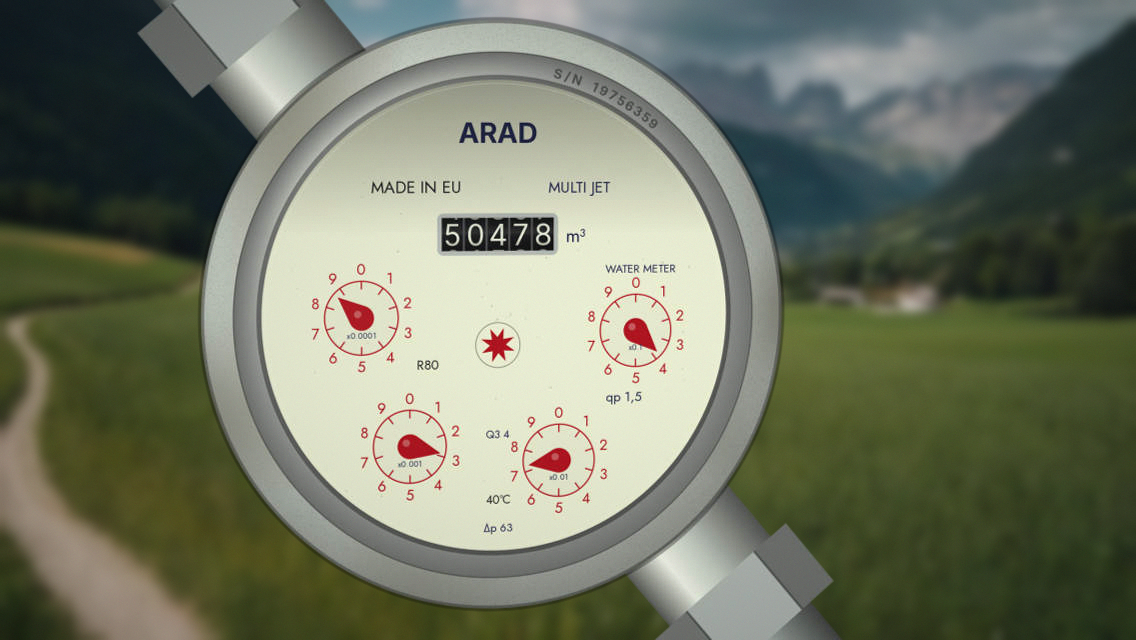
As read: **50478.3728** m³
